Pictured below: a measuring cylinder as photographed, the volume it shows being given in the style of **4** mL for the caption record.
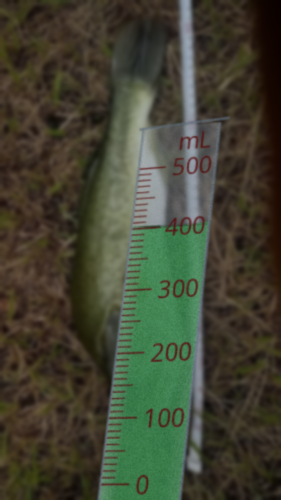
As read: **400** mL
